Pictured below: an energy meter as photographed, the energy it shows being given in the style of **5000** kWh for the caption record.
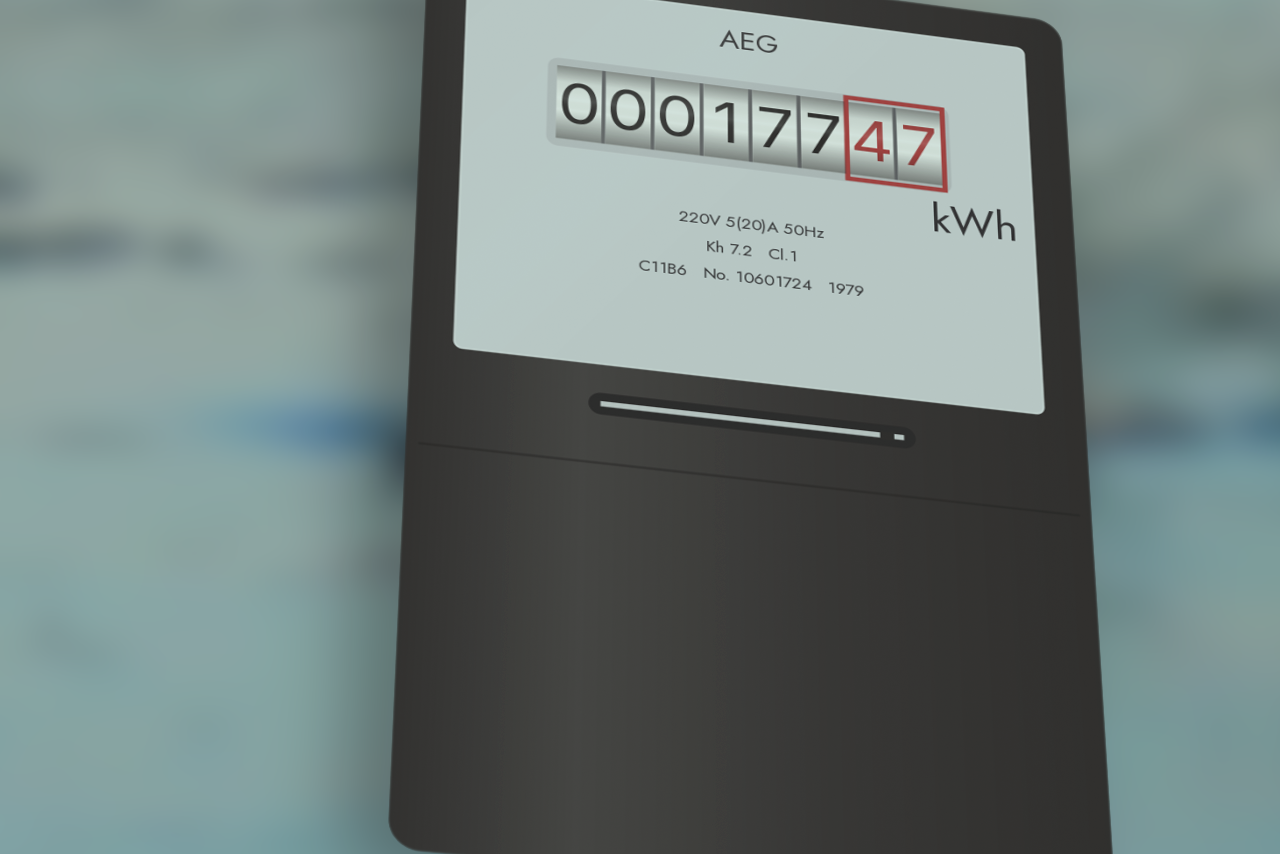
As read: **177.47** kWh
